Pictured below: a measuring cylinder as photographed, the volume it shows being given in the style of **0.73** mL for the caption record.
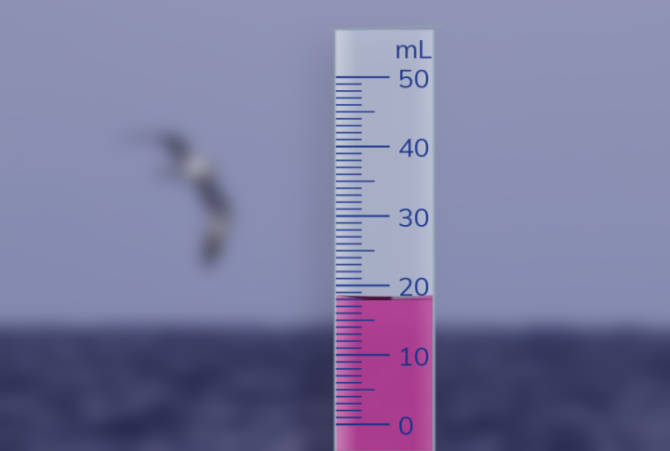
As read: **18** mL
